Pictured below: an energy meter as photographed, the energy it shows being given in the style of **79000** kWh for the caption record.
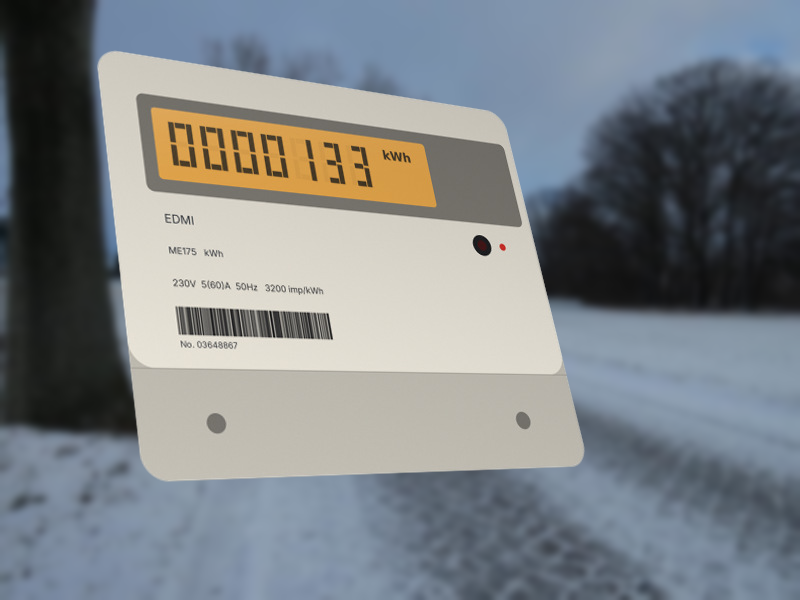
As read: **133** kWh
